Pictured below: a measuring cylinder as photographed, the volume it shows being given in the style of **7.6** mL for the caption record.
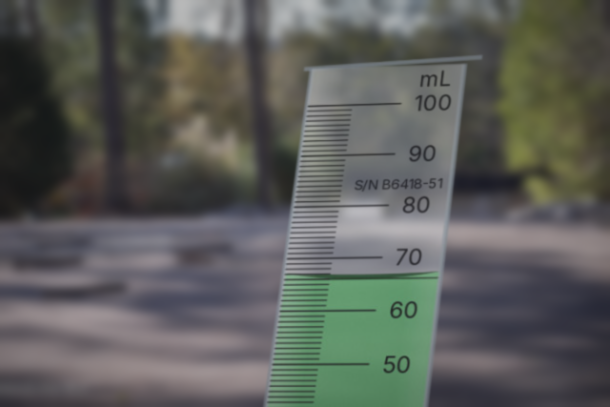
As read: **66** mL
